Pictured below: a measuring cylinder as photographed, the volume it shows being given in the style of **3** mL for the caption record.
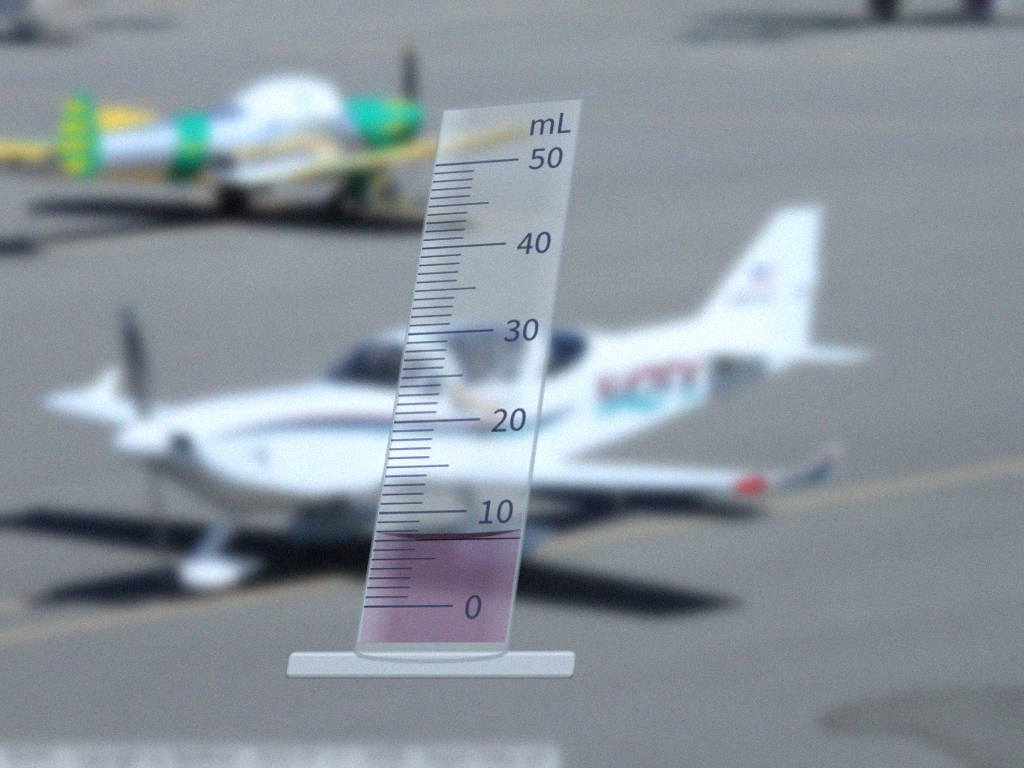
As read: **7** mL
